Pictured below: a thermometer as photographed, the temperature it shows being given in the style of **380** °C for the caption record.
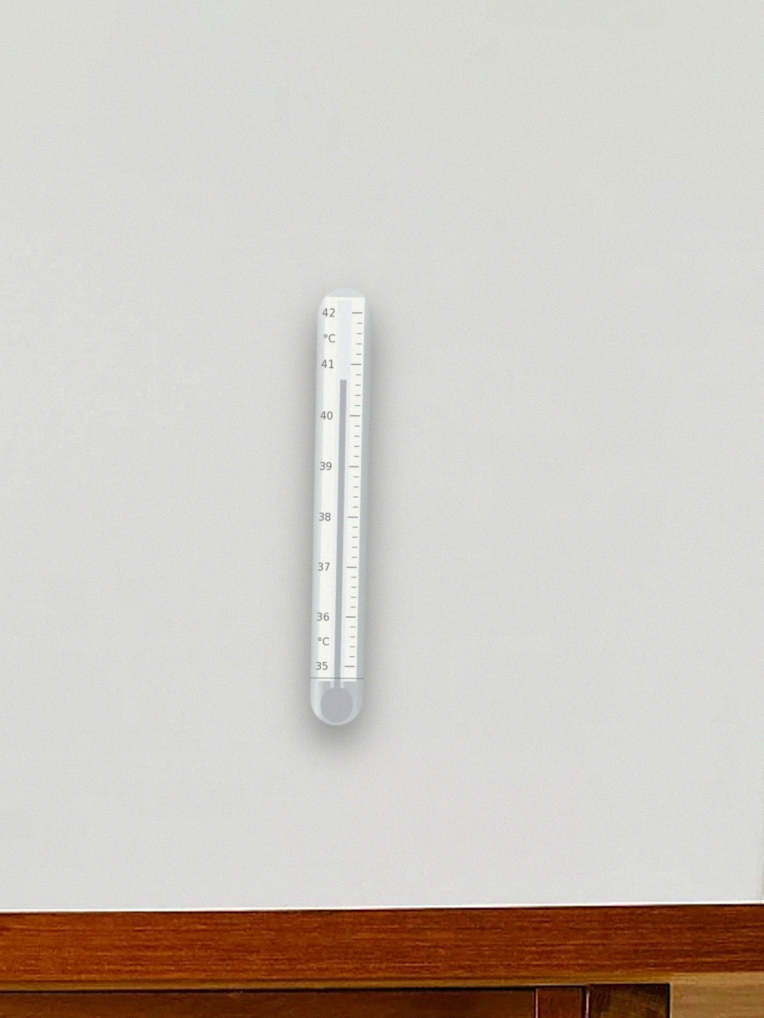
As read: **40.7** °C
